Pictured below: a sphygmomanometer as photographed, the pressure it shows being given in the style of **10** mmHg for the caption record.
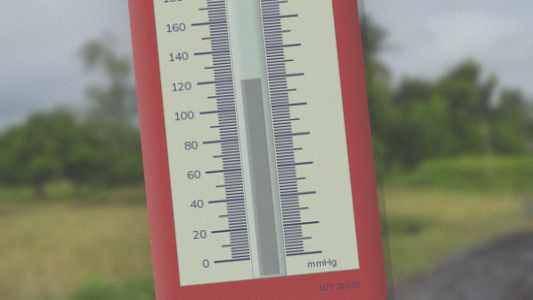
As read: **120** mmHg
